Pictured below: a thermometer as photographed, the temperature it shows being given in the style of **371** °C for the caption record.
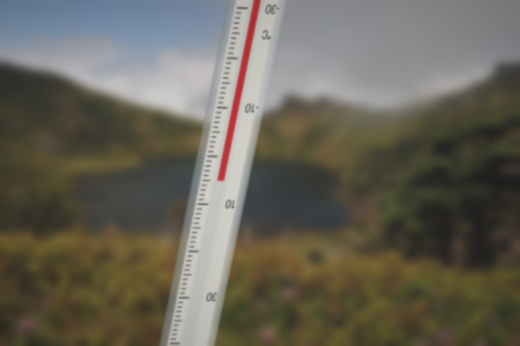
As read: **5** °C
